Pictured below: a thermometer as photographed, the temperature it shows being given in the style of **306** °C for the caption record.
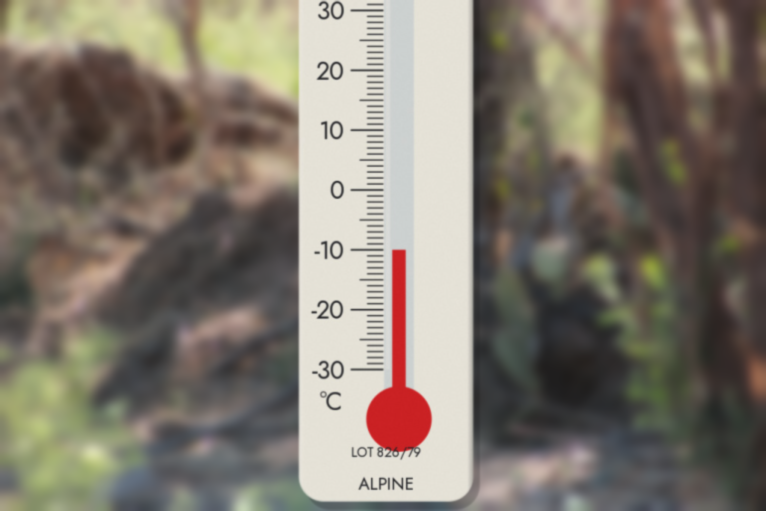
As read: **-10** °C
